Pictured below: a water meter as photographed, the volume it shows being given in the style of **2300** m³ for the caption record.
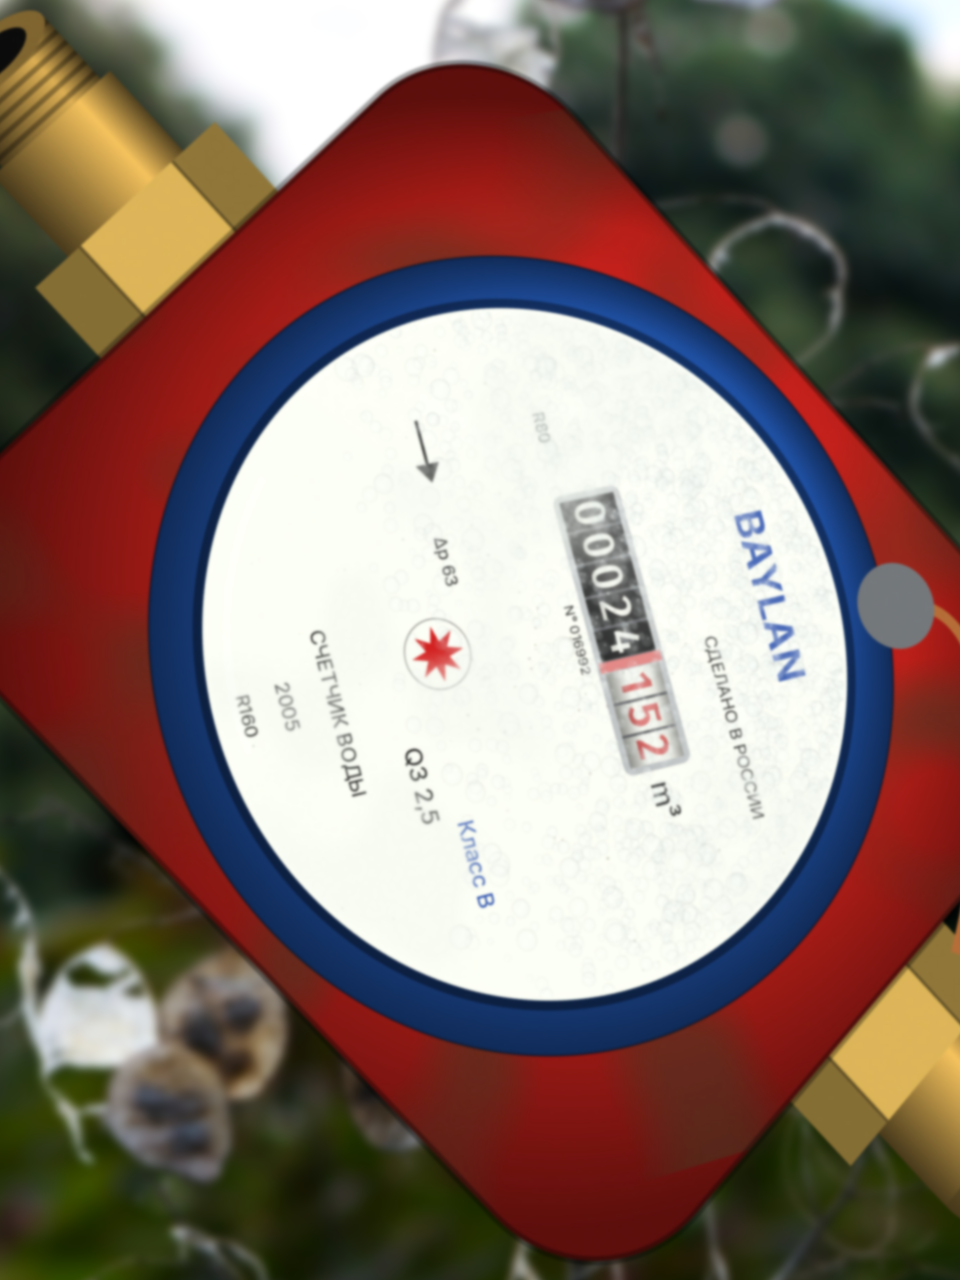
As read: **24.152** m³
